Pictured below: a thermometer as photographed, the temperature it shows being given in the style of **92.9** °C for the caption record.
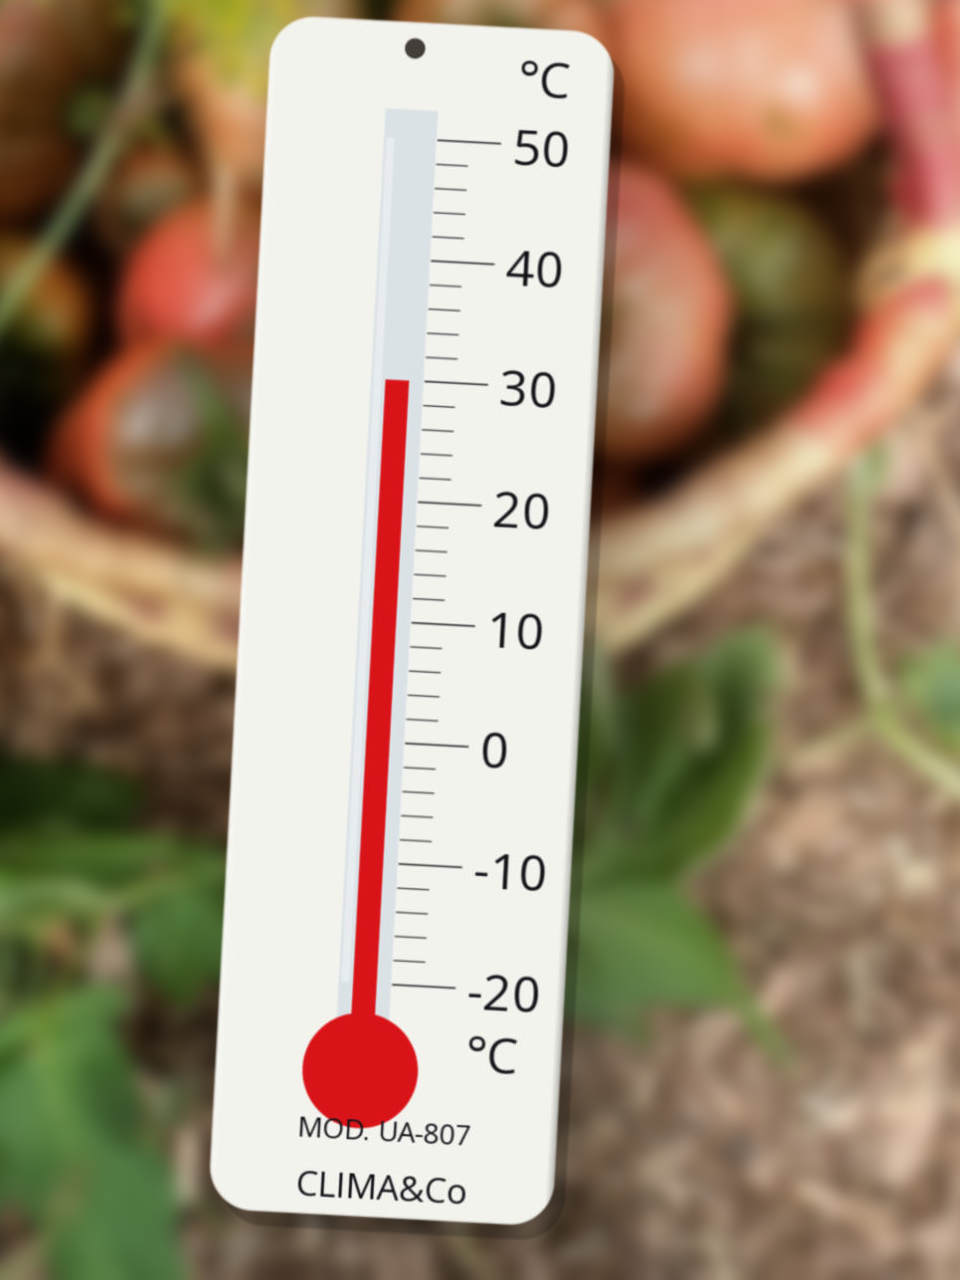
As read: **30** °C
